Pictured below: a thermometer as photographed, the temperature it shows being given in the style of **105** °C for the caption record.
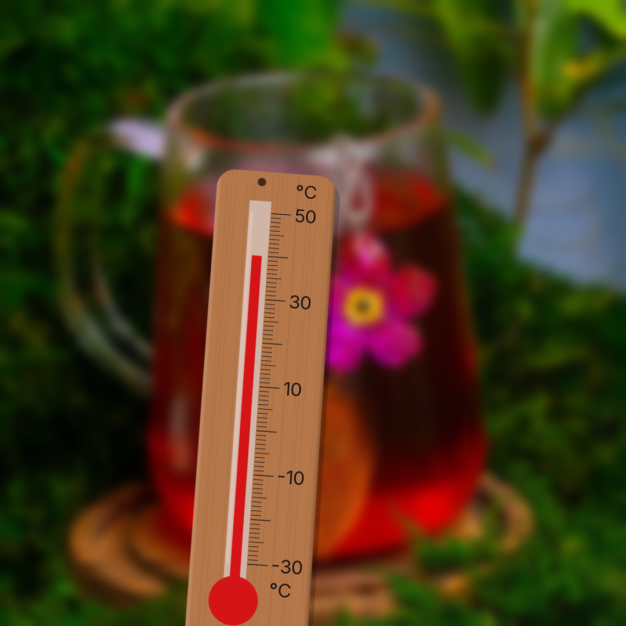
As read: **40** °C
